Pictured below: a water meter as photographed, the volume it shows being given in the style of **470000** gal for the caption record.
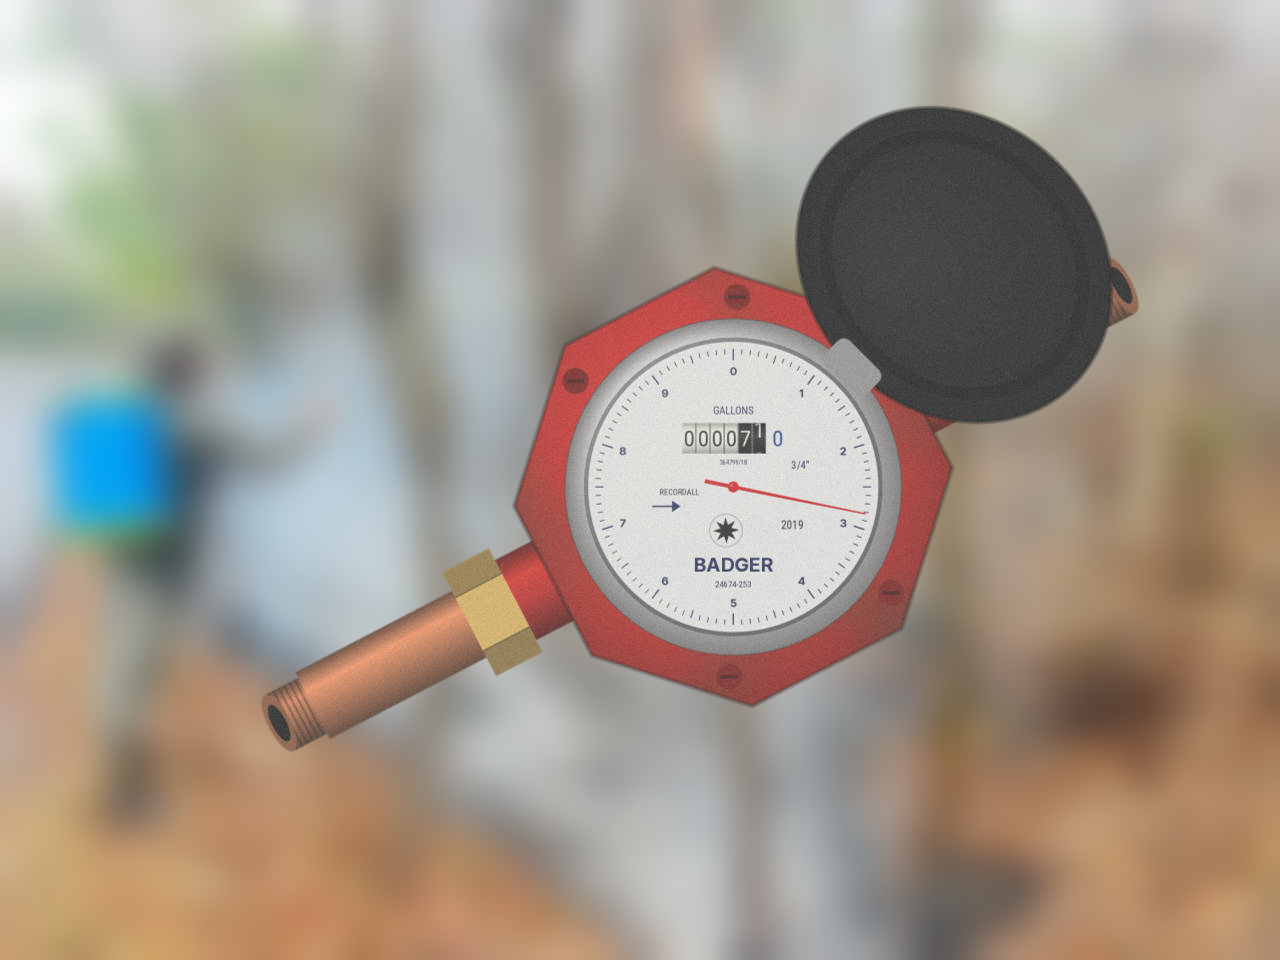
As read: **712.8** gal
